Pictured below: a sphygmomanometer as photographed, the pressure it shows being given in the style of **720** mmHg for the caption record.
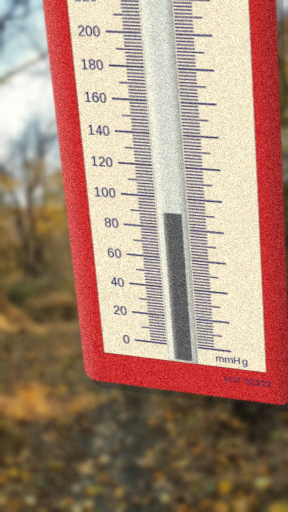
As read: **90** mmHg
